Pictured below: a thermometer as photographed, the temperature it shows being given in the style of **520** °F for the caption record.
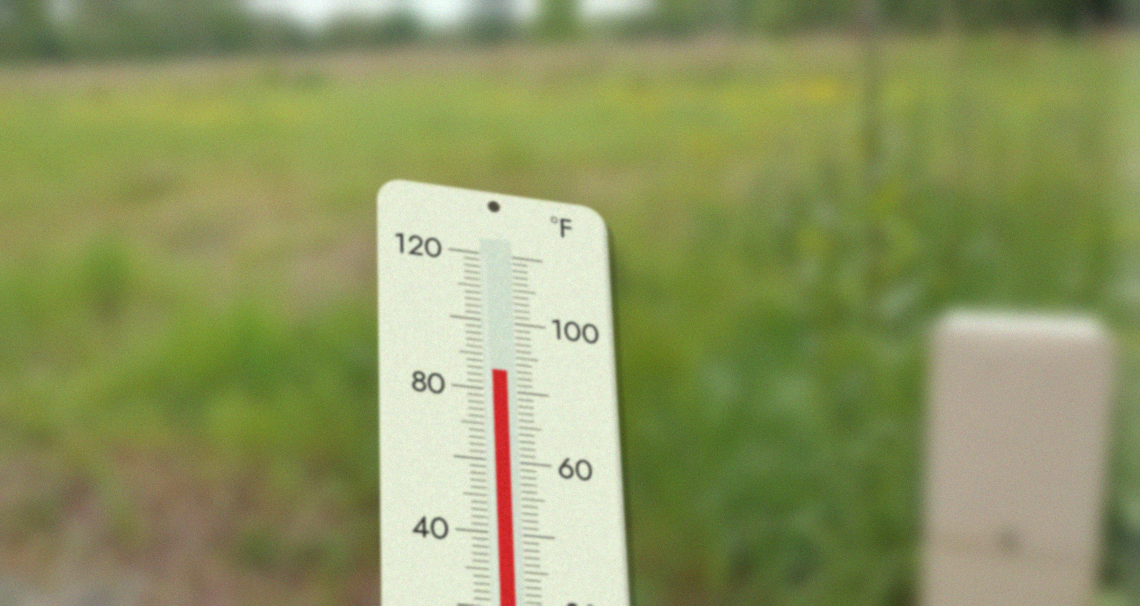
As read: **86** °F
